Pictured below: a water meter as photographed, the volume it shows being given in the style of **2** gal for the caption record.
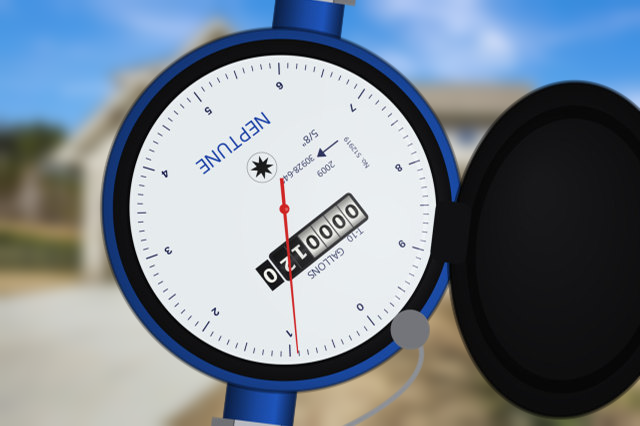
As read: **120.9** gal
